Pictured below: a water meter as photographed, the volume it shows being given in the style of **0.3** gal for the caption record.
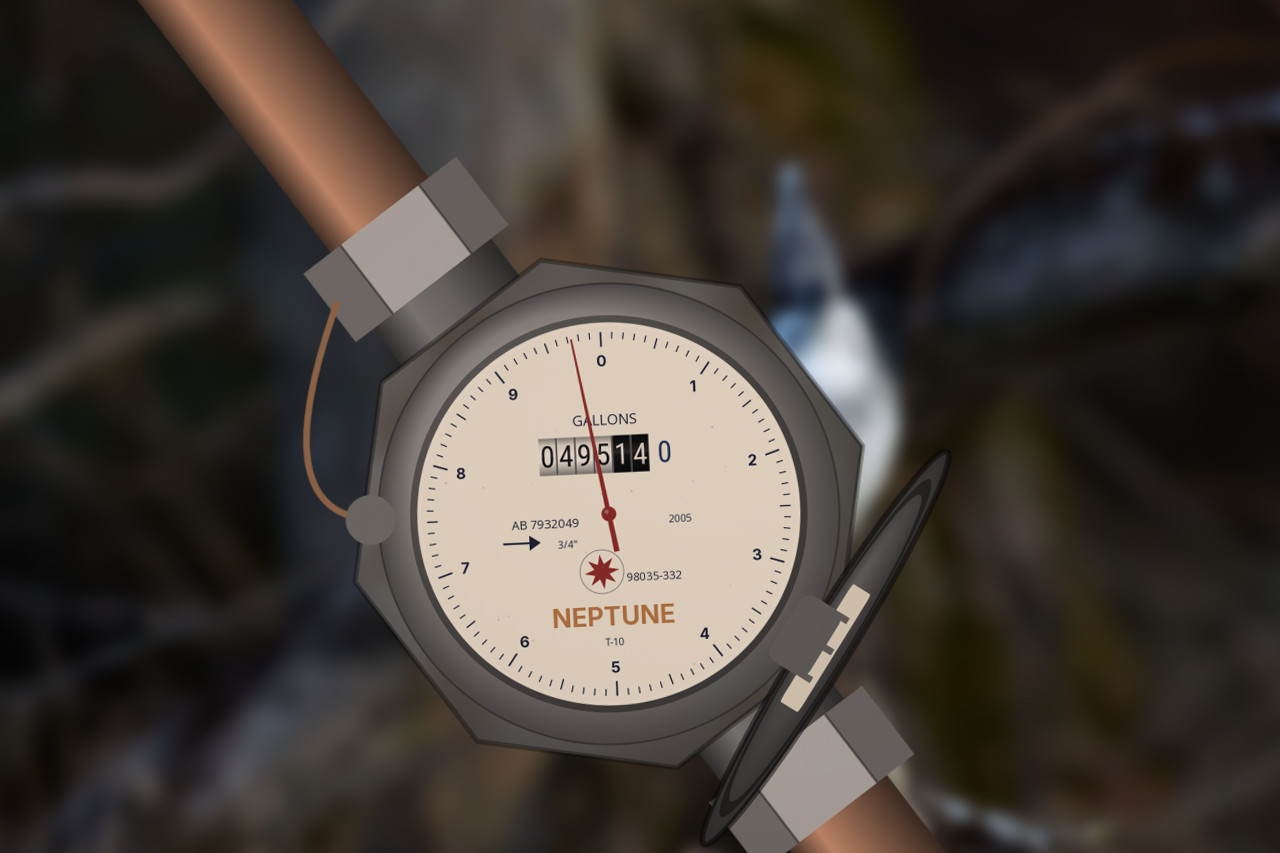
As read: **495139.7** gal
